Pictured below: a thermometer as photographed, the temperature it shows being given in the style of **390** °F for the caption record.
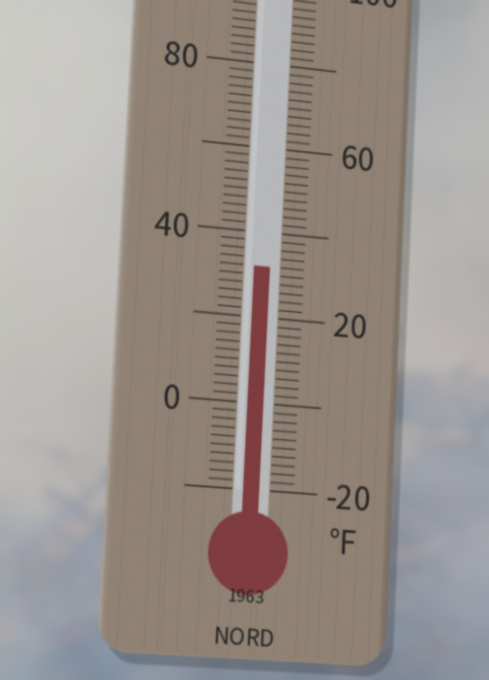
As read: **32** °F
